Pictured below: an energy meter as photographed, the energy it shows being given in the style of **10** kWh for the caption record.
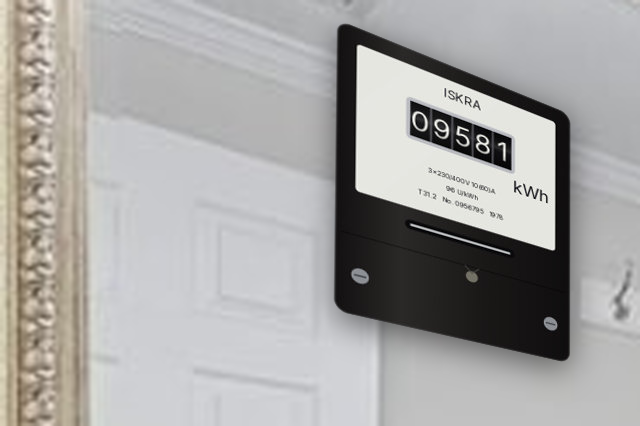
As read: **9581** kWh
